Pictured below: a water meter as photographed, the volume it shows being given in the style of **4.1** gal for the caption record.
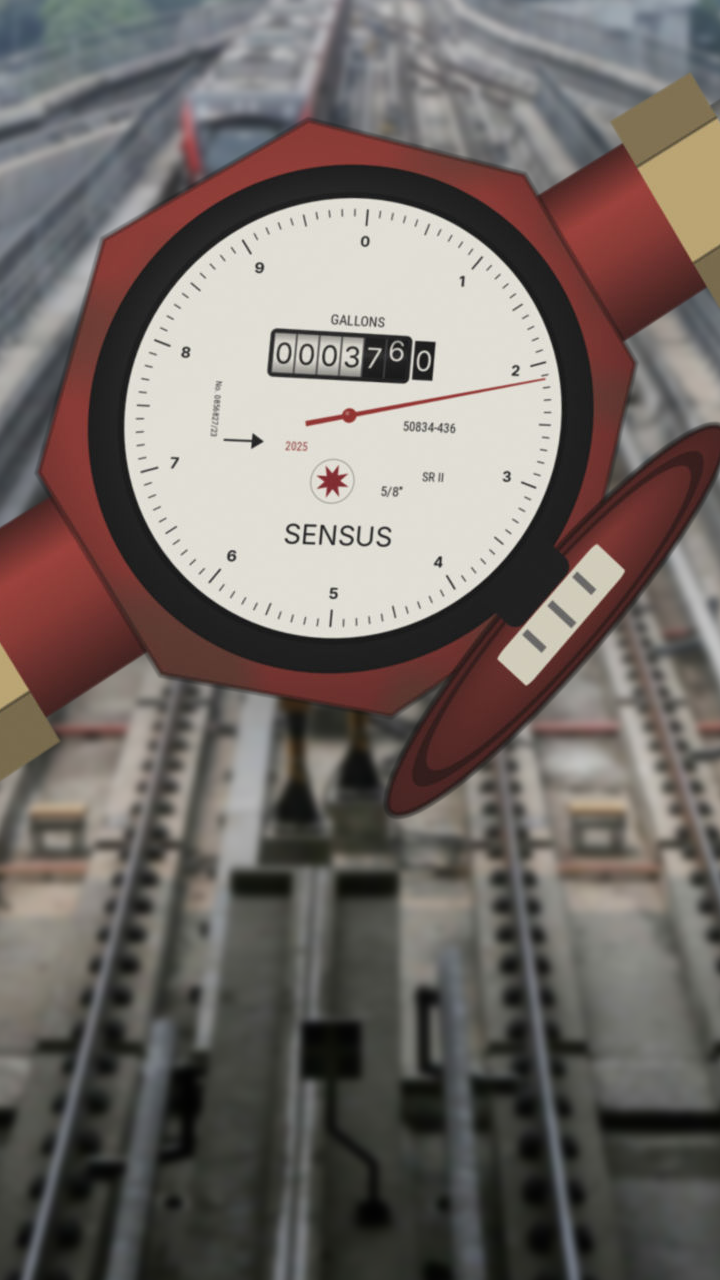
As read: **3762.1** gal
